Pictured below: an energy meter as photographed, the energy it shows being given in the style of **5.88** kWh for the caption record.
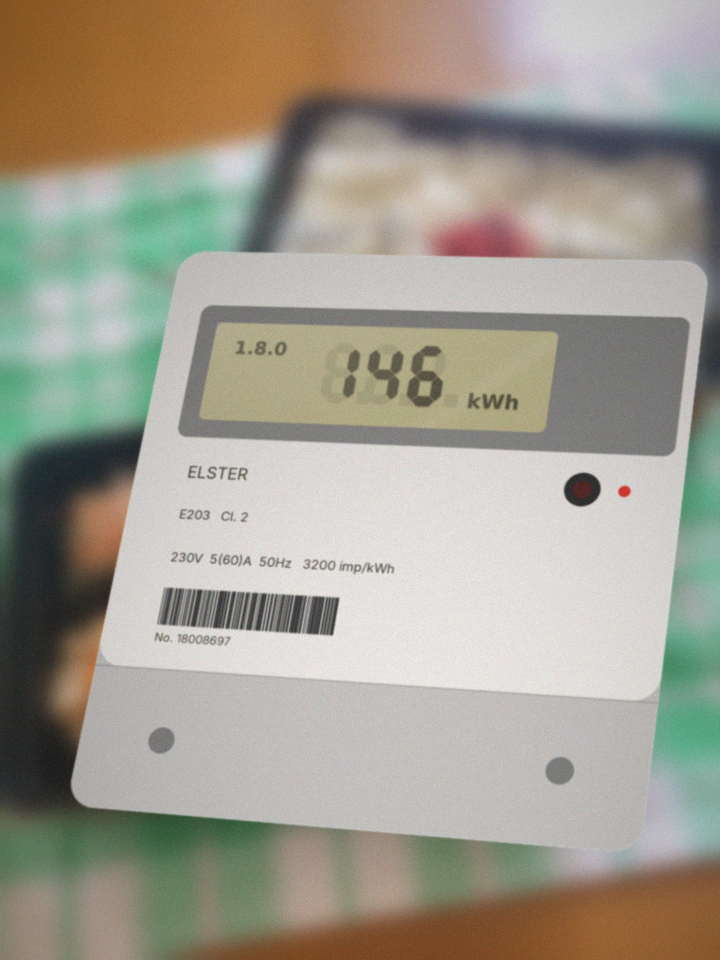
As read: **146** kWh
